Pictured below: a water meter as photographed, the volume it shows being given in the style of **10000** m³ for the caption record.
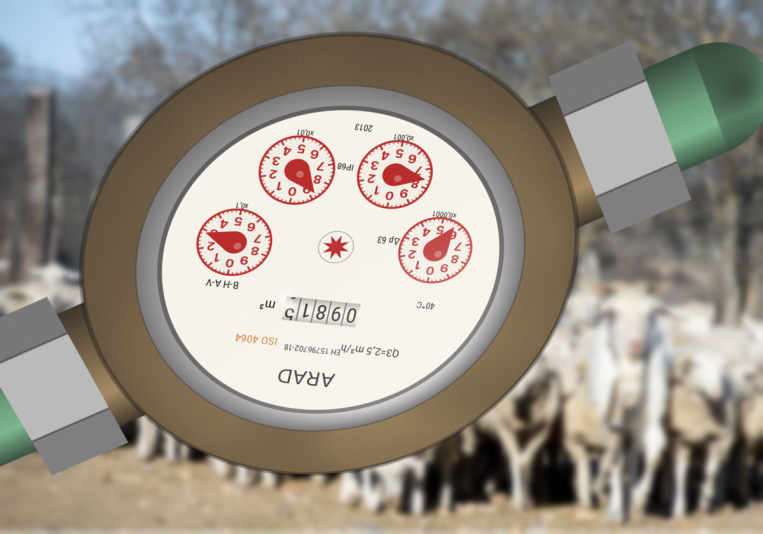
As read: **9815.2875** m³
